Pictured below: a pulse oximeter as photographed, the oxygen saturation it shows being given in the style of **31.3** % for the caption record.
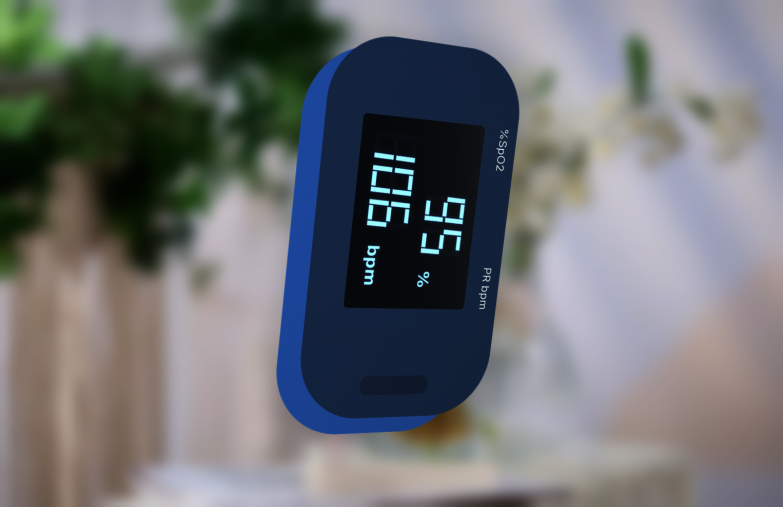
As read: **95** %
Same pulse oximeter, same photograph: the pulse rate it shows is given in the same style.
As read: **106** bpm
